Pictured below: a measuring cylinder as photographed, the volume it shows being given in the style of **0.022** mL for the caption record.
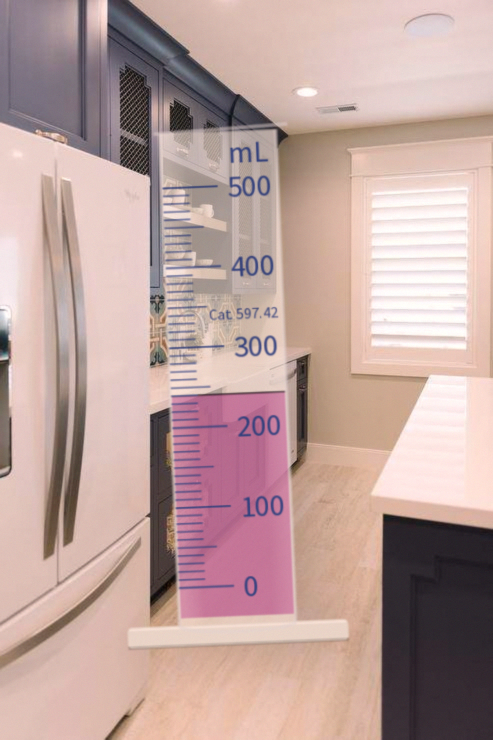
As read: **240** mL
